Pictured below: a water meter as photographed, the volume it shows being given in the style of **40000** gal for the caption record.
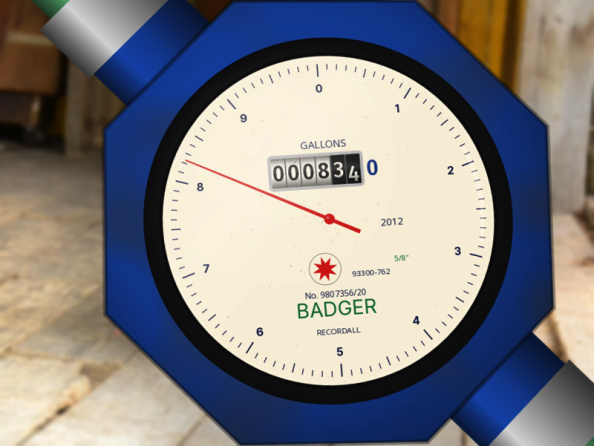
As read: **8338.2** gal
